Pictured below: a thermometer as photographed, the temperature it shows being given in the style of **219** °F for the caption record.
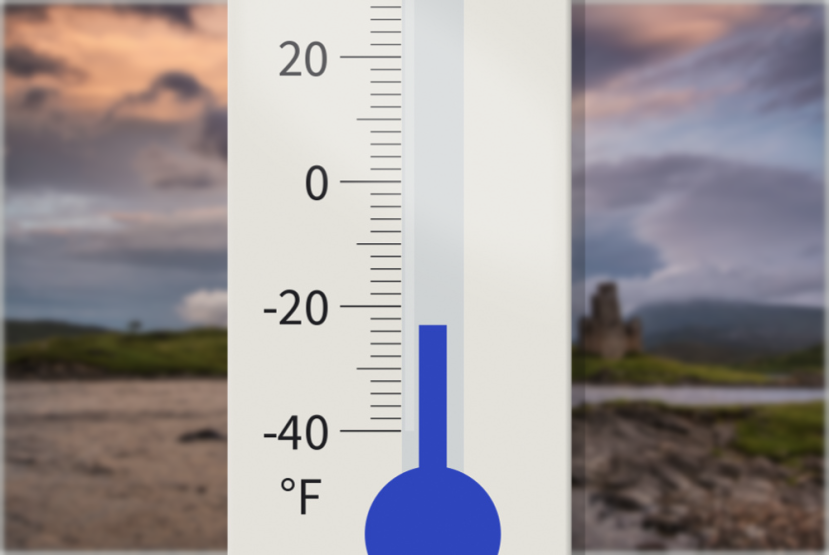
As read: **-23** °F
